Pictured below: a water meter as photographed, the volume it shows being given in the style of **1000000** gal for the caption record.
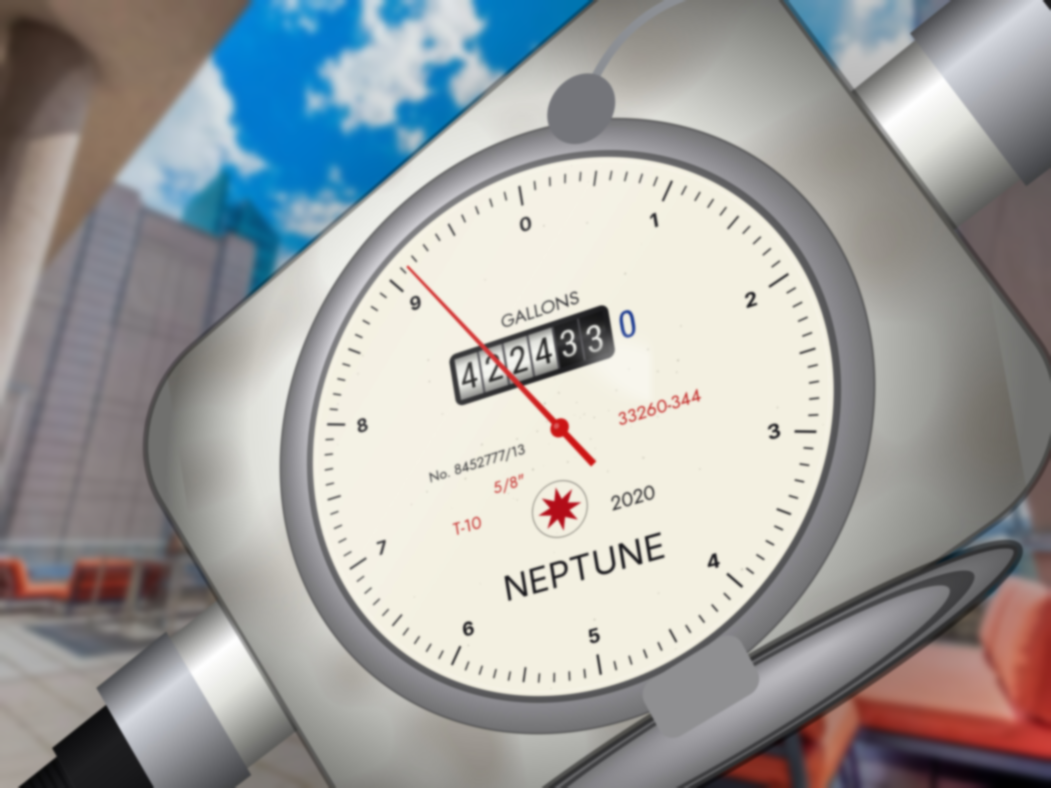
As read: **4224329.1** gal
